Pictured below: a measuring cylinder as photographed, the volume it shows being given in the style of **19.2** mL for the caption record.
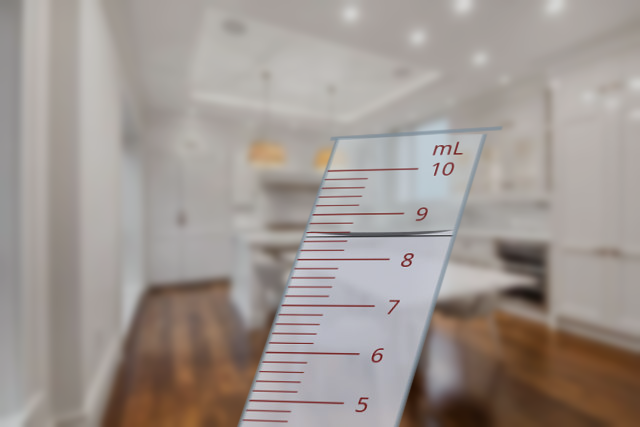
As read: **8.5** mL
